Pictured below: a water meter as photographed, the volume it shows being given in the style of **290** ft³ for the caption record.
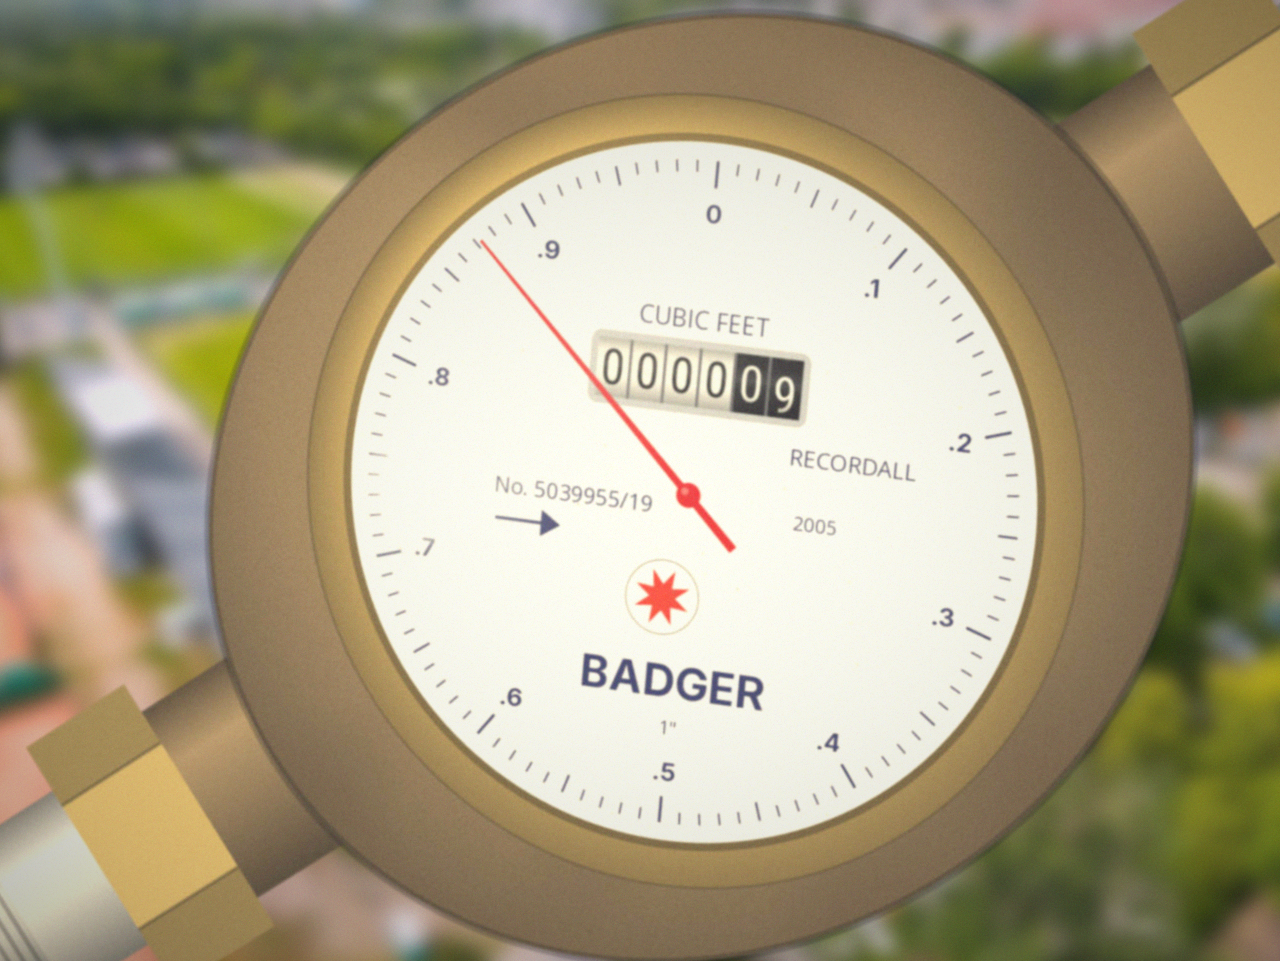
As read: **8.87** ft³
